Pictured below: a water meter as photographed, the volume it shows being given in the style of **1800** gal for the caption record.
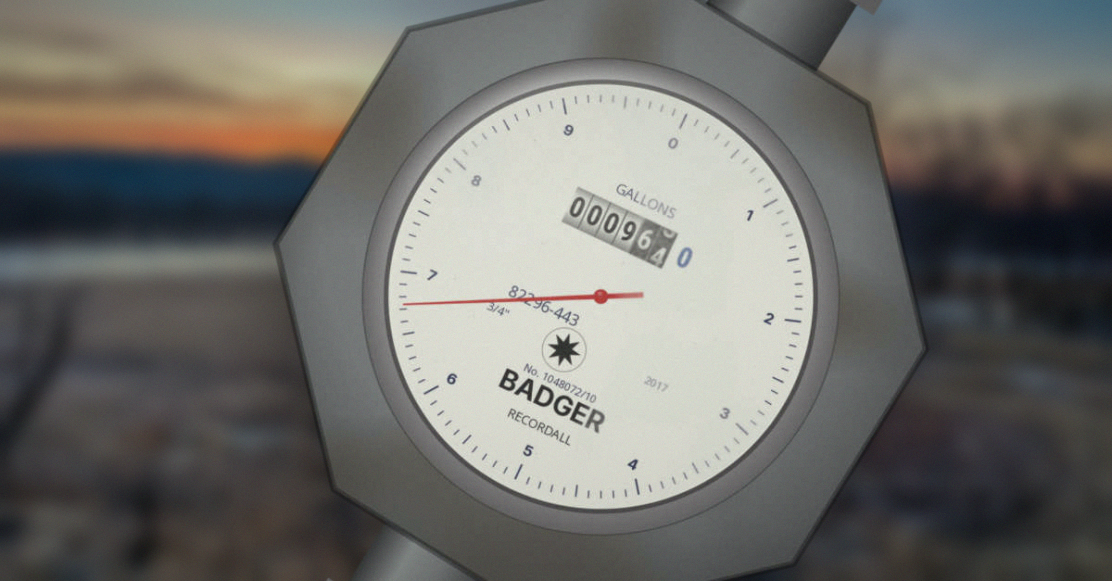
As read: **9636.7** gal
